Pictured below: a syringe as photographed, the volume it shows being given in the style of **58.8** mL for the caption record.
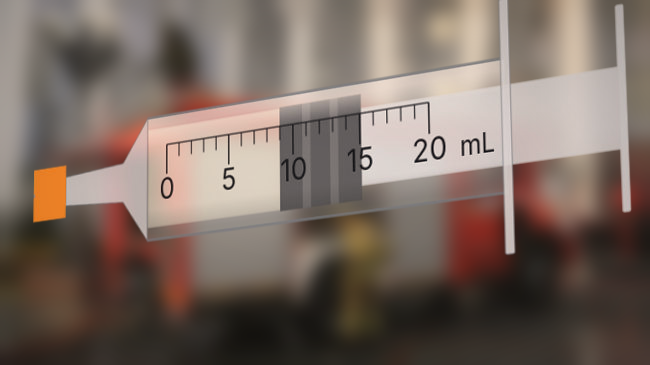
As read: **9** mL
